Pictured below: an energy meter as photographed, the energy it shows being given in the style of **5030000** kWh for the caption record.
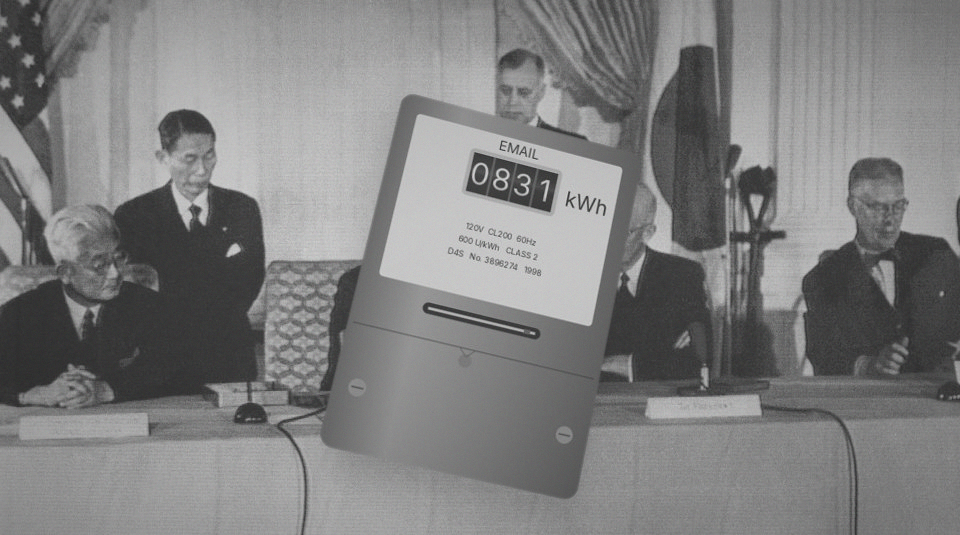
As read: **831** kWh
